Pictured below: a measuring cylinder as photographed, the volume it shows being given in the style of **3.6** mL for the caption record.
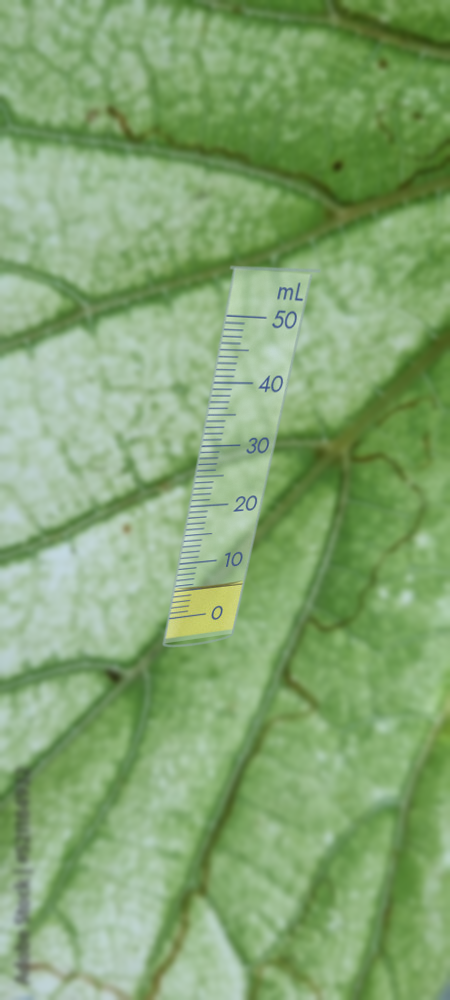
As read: **5** mL
